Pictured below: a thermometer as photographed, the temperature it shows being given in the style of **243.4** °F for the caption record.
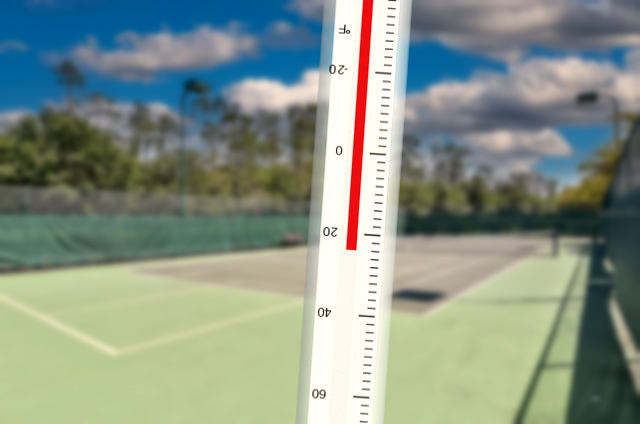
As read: **24** °F
